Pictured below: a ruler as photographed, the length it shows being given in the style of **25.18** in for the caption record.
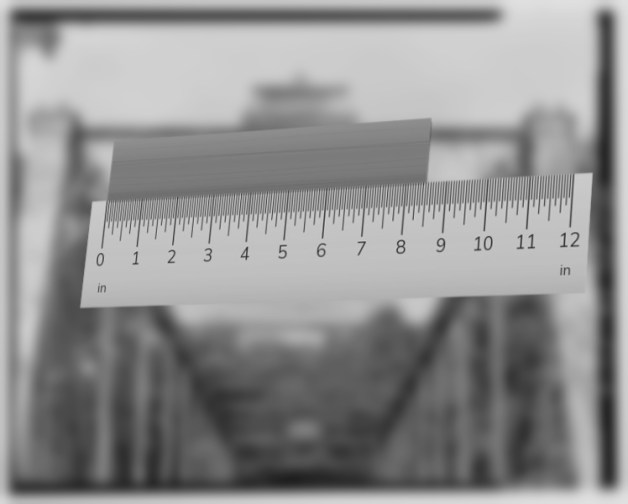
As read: **8.5** in
